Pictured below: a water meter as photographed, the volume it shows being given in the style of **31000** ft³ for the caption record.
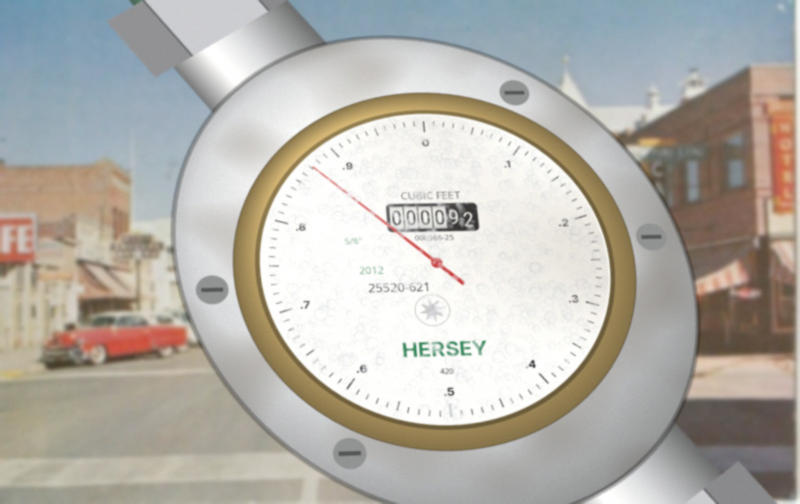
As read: **91.87** ft³
